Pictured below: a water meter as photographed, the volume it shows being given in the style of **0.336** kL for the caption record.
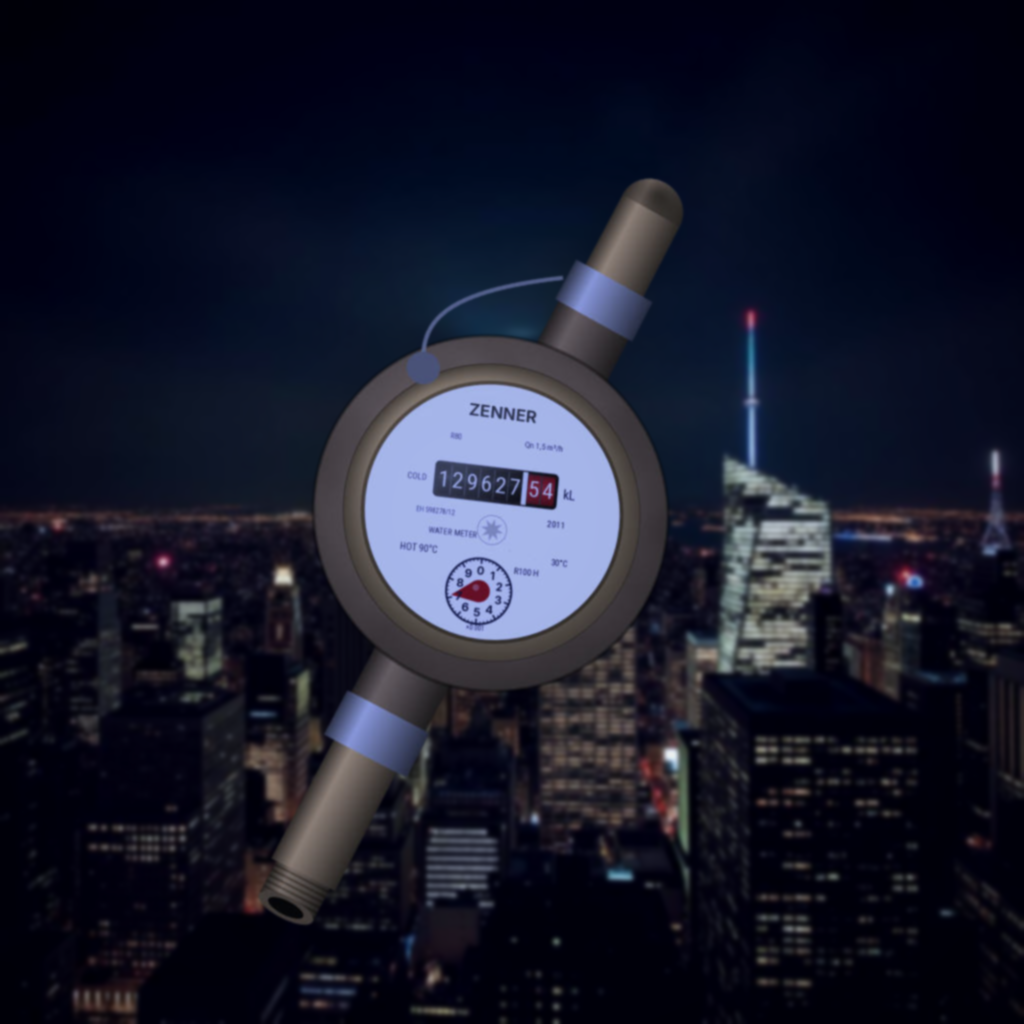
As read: **129627.547** kL
